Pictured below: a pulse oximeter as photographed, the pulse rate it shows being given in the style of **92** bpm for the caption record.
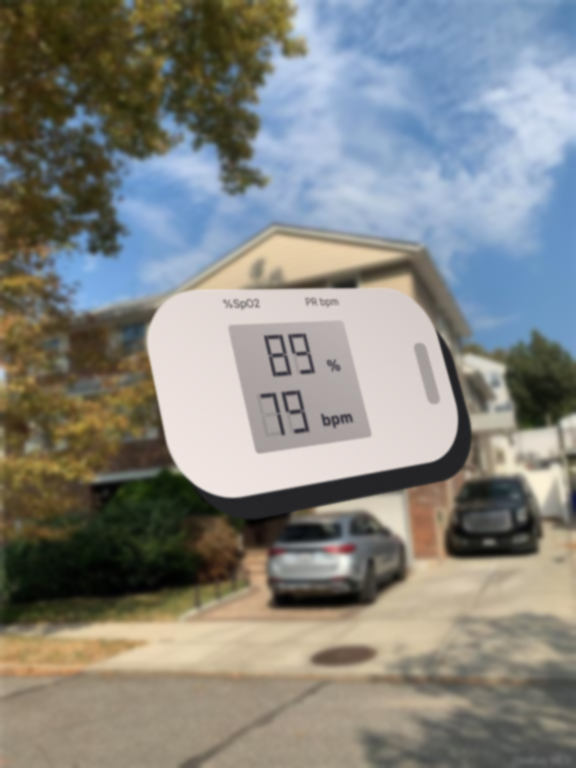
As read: **79** bpm
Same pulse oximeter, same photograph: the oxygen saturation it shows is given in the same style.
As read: **89** %
